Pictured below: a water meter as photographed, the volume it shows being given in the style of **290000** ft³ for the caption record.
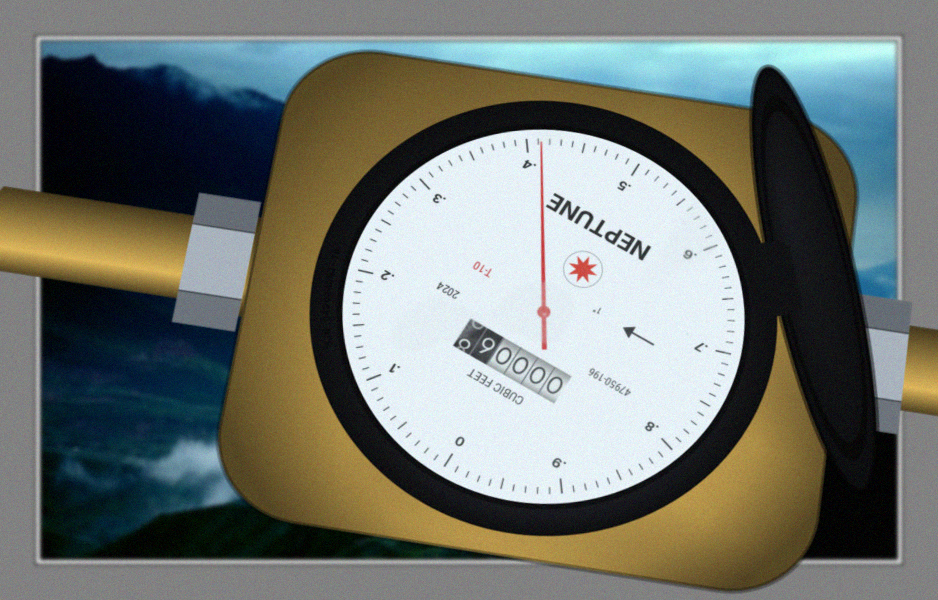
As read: **68.41** ft³
